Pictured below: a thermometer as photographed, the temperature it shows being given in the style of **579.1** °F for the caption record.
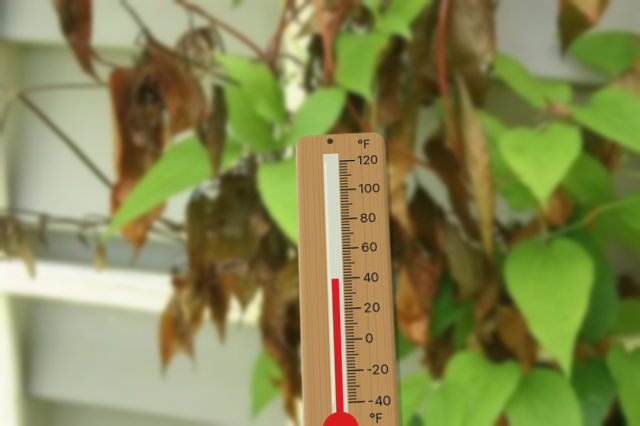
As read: **40** °F
